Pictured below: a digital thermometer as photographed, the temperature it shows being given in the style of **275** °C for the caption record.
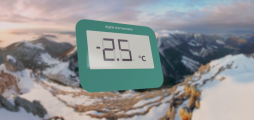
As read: **-2.5** °C
